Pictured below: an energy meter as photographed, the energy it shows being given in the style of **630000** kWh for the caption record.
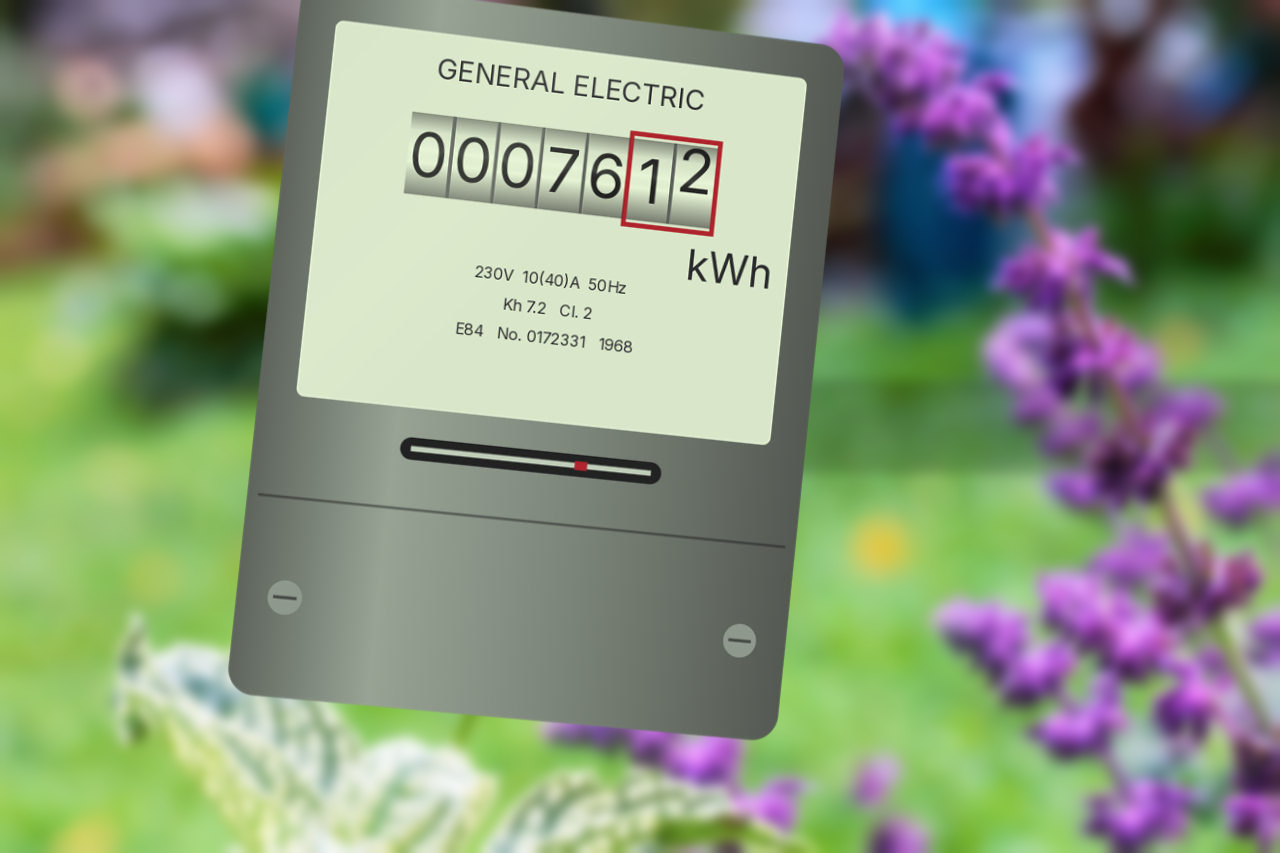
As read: **76.12** kWh
